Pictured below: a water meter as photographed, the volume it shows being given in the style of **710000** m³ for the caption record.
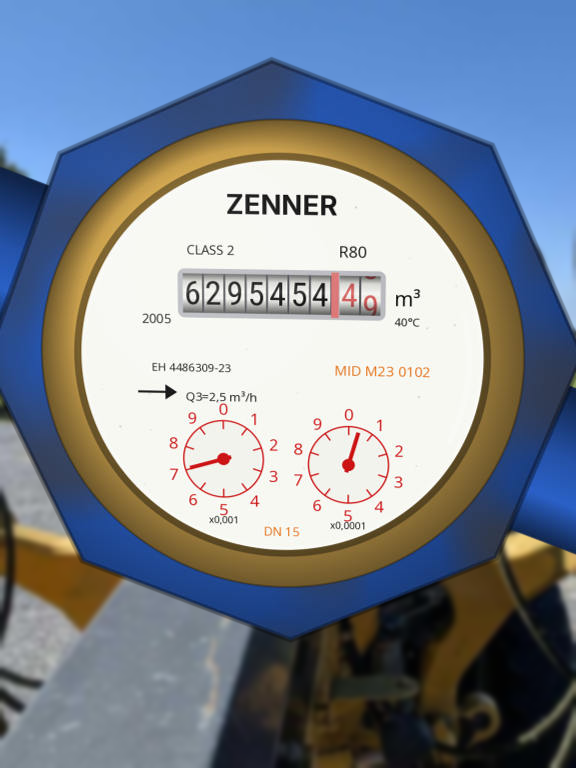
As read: **6295454.4870** m³
